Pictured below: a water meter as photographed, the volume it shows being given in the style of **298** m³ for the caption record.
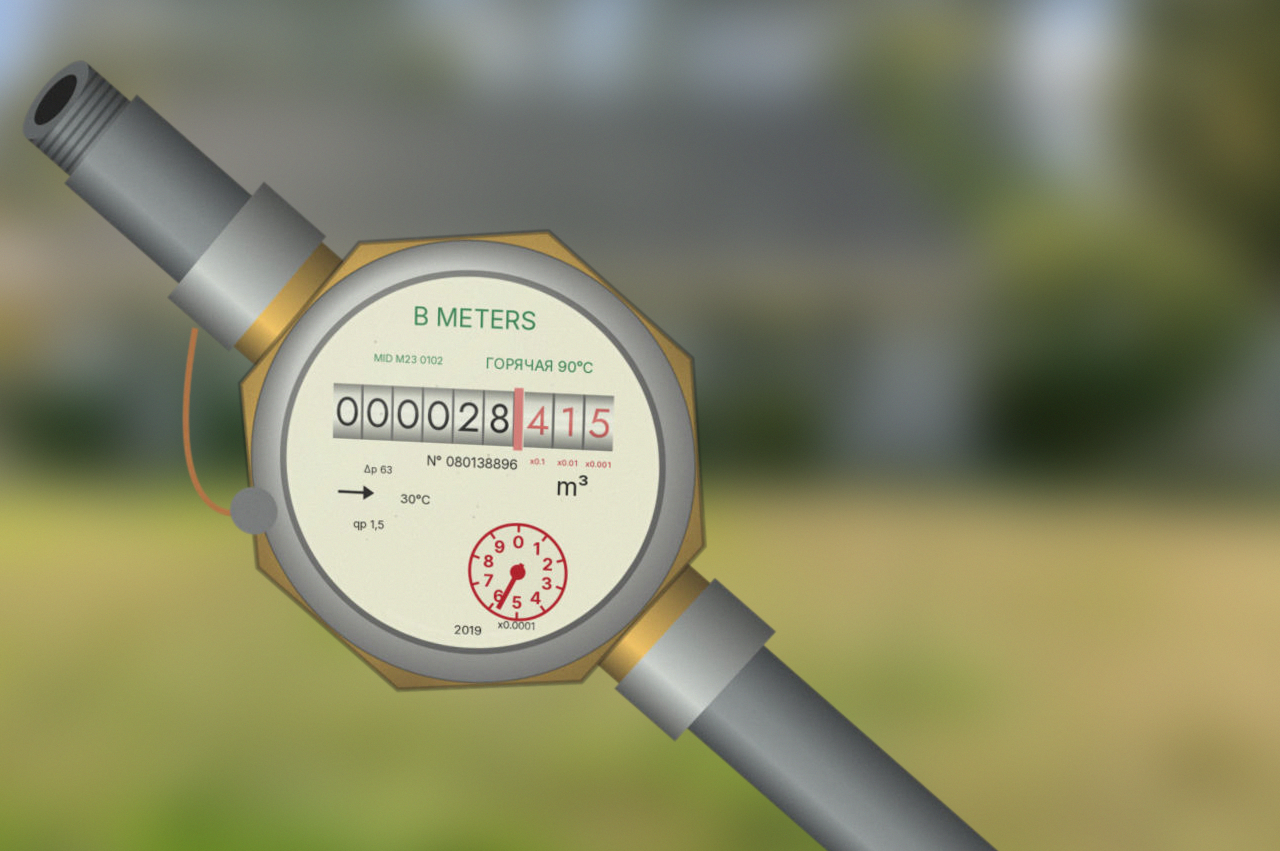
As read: **28.4155** m³
